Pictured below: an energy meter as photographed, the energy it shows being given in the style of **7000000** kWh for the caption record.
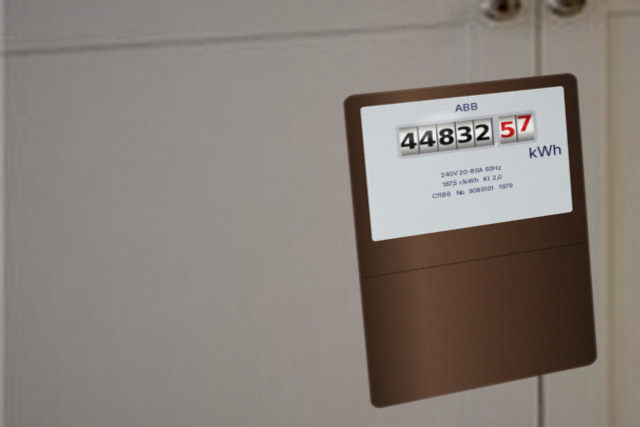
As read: **44832.57** kWh
